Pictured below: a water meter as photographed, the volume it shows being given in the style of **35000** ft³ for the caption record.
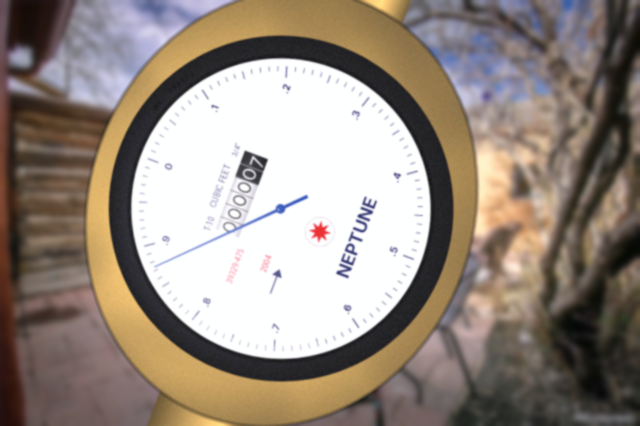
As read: **6.87** ft³
